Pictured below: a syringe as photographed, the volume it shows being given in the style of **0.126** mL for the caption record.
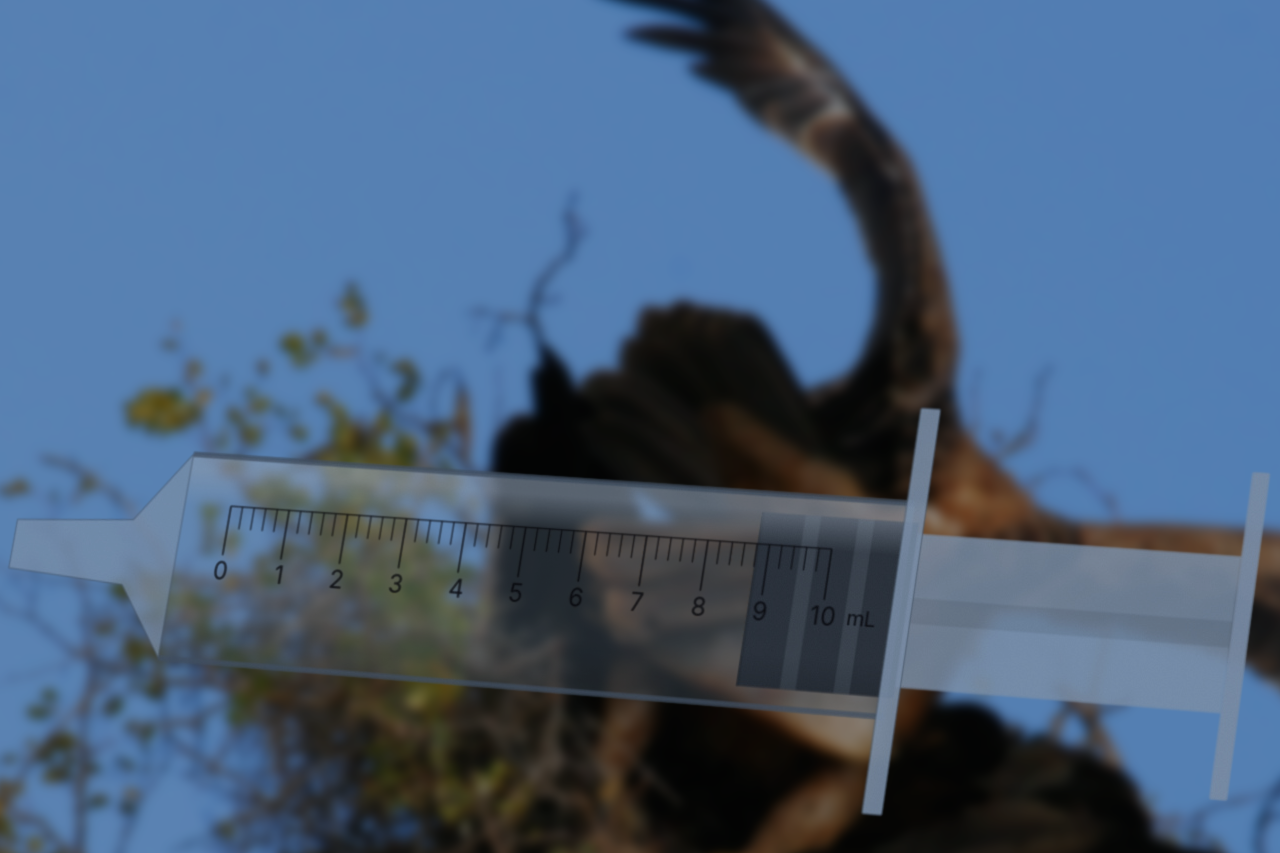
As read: **8.8** mL
